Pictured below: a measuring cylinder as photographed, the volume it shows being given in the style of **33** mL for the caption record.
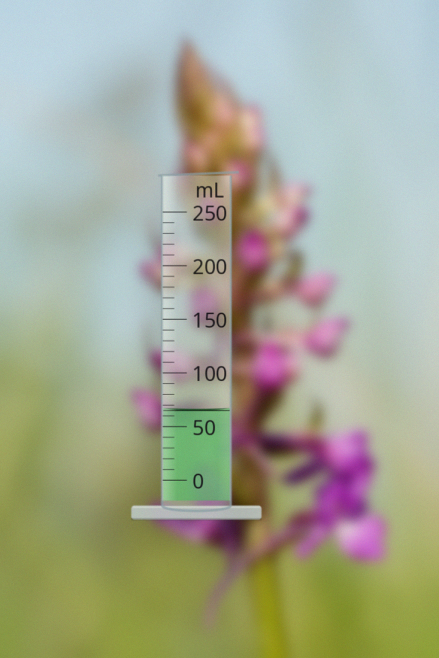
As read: **65** mL
